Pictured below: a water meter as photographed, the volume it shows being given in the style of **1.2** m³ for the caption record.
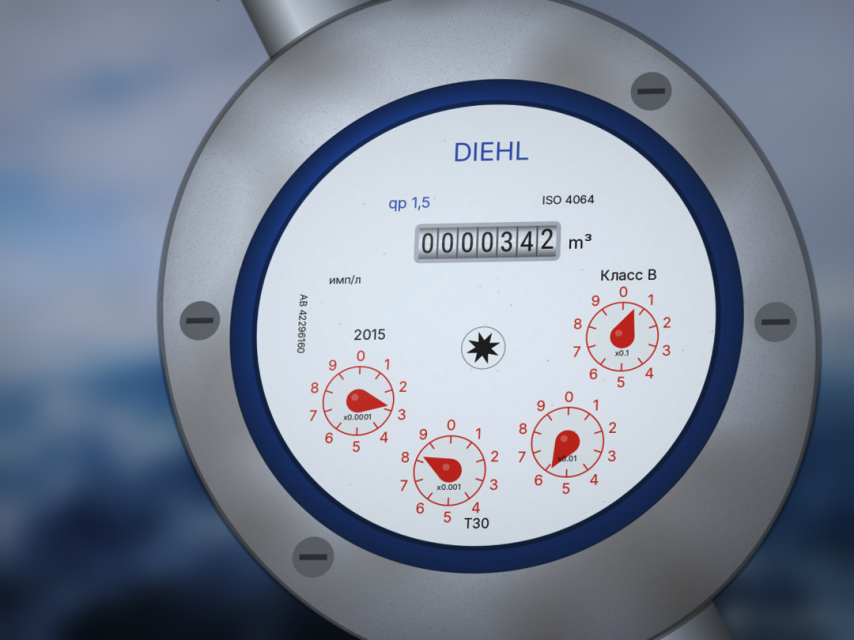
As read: **342.0582** m³
